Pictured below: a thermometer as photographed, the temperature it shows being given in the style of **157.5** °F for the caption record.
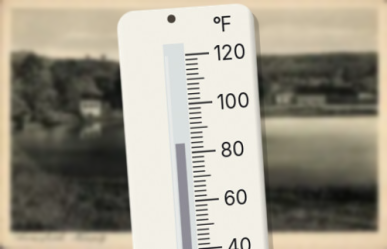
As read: **84** °F
